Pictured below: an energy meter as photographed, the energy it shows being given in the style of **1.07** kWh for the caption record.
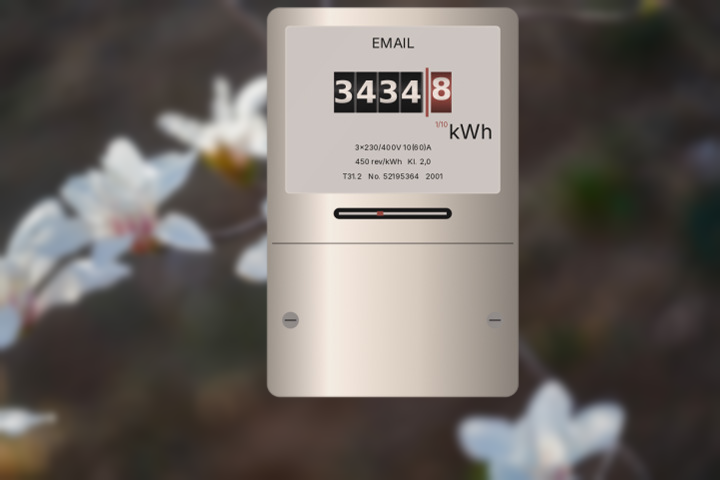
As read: **3434.8** kWh
